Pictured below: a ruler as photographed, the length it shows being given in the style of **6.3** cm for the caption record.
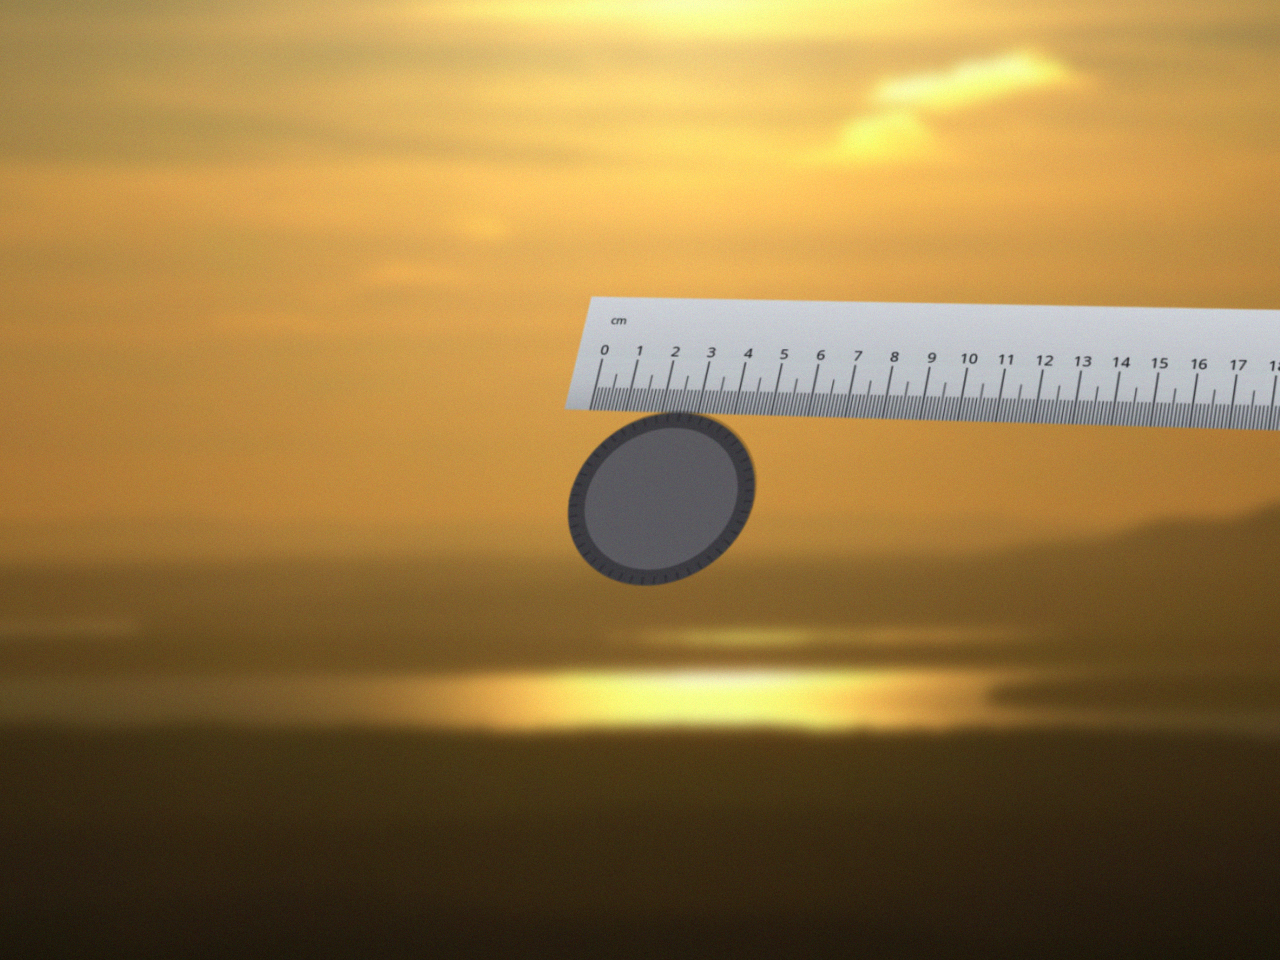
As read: **5** cm
